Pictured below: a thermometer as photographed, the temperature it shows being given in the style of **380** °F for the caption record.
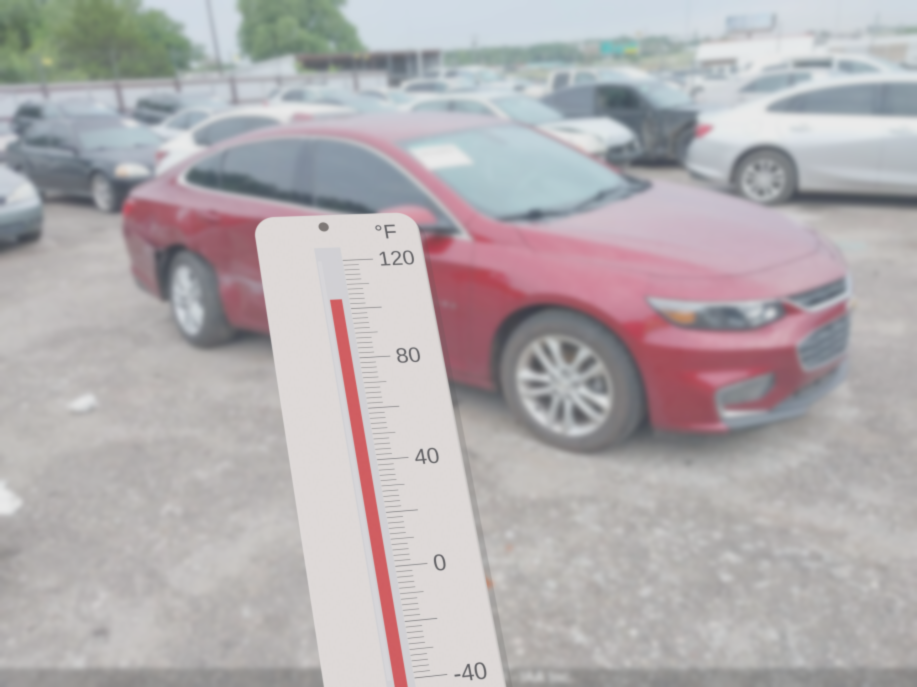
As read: **104** °F
